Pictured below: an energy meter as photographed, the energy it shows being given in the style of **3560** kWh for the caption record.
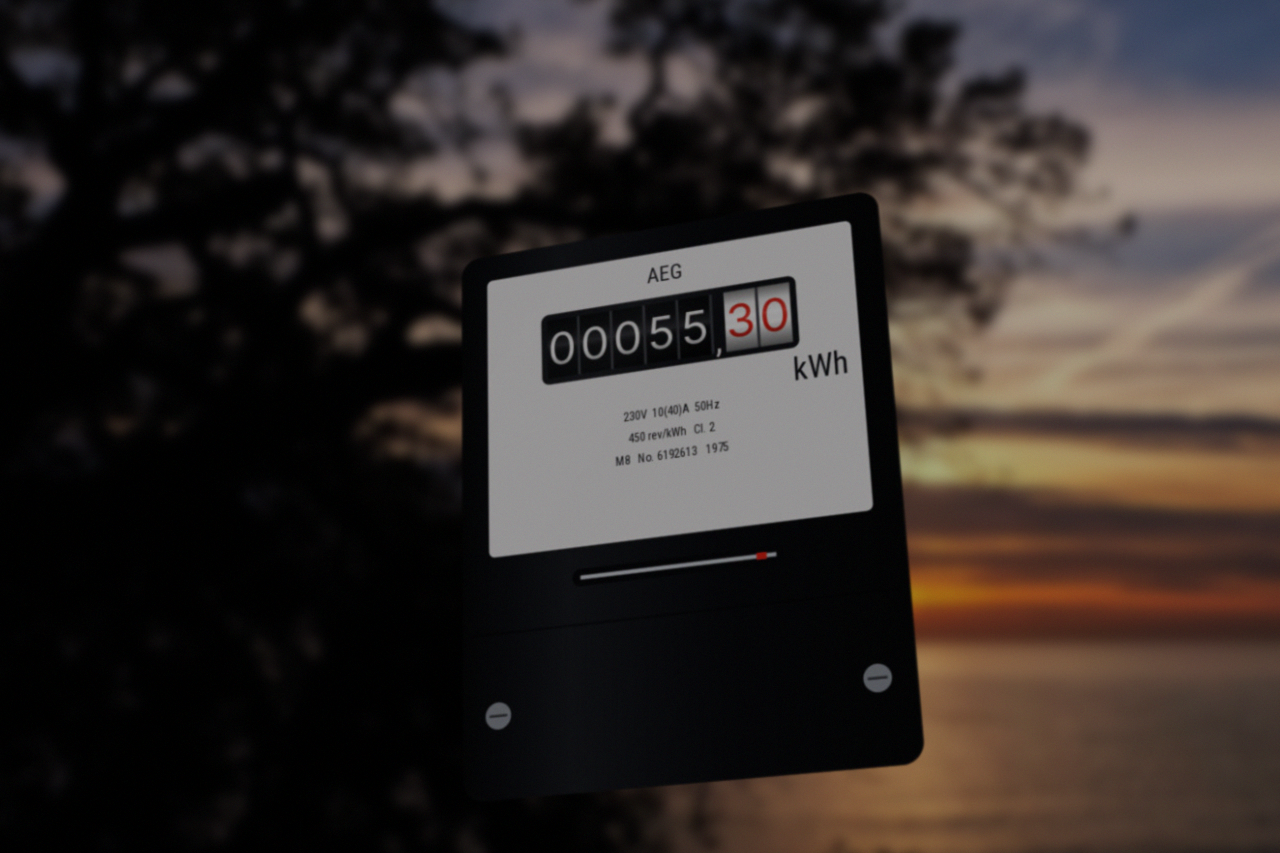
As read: **55.30** kWh
